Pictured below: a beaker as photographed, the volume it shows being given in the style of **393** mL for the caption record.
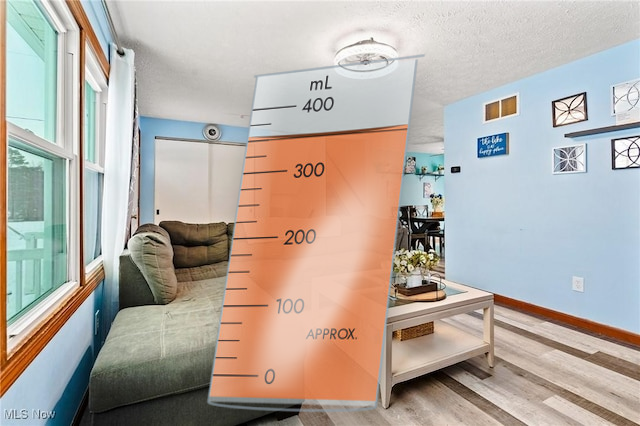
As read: **350** mL
